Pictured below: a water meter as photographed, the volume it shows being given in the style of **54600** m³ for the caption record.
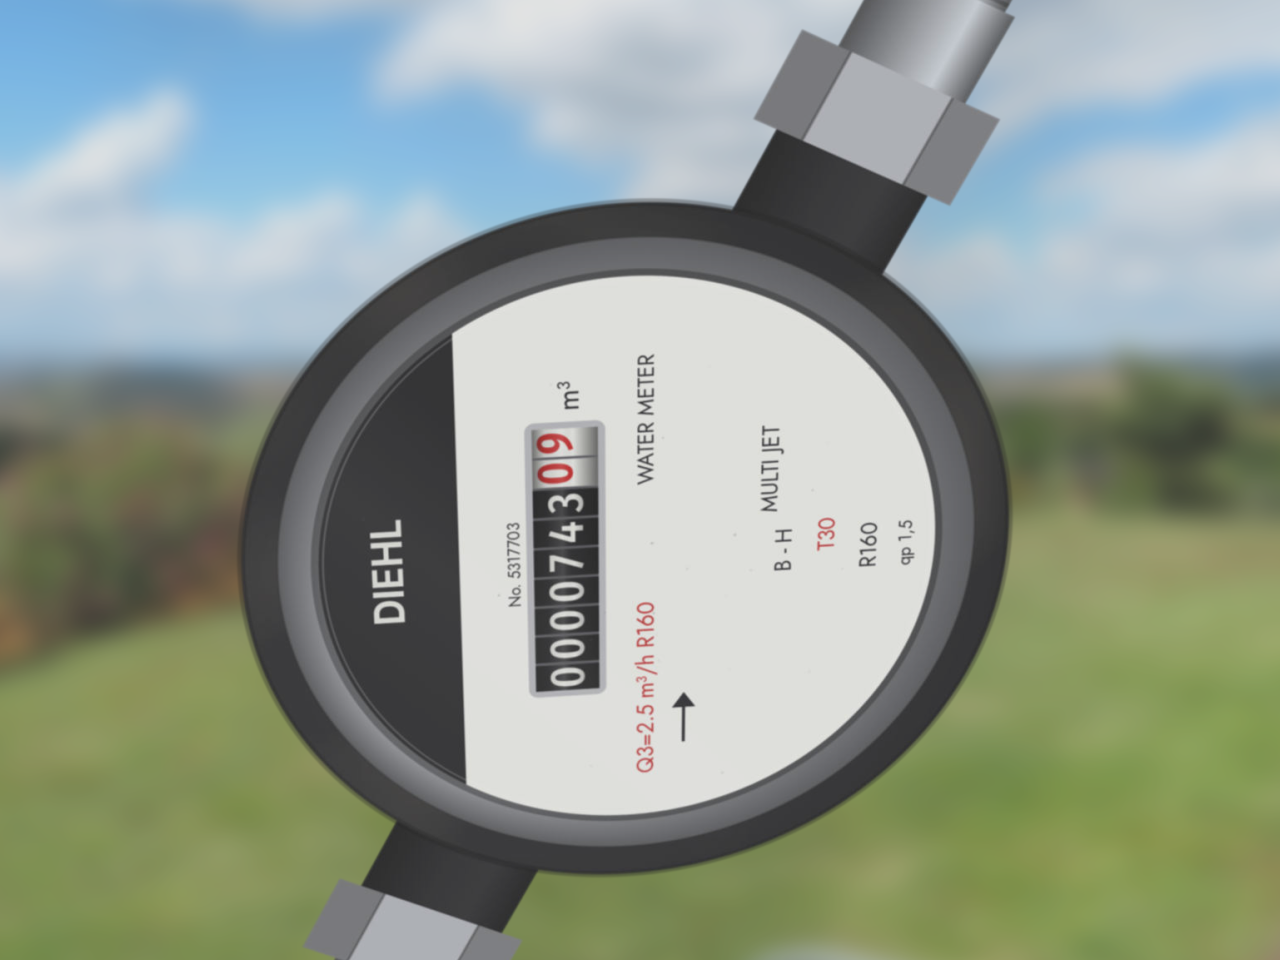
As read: **743.09** m³
